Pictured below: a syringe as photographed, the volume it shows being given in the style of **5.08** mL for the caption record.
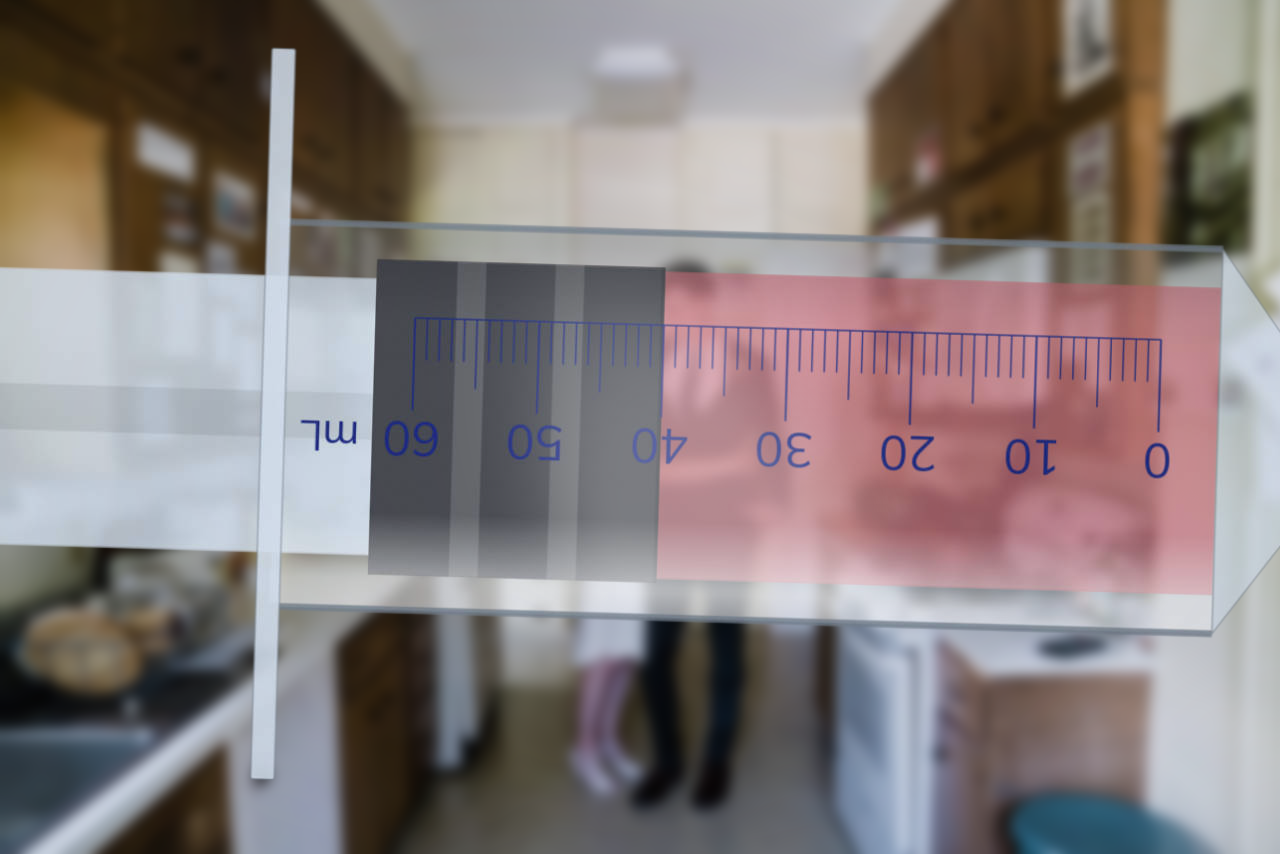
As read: **40** mL
